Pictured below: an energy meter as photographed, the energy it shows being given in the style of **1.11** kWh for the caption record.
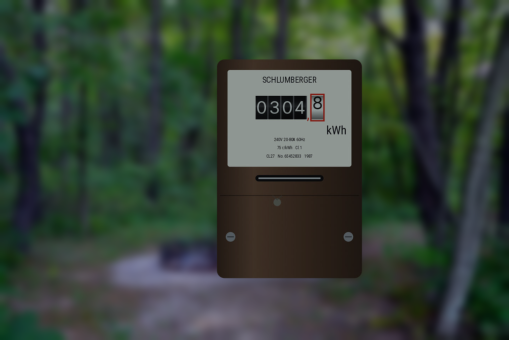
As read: **304.8** kWh
